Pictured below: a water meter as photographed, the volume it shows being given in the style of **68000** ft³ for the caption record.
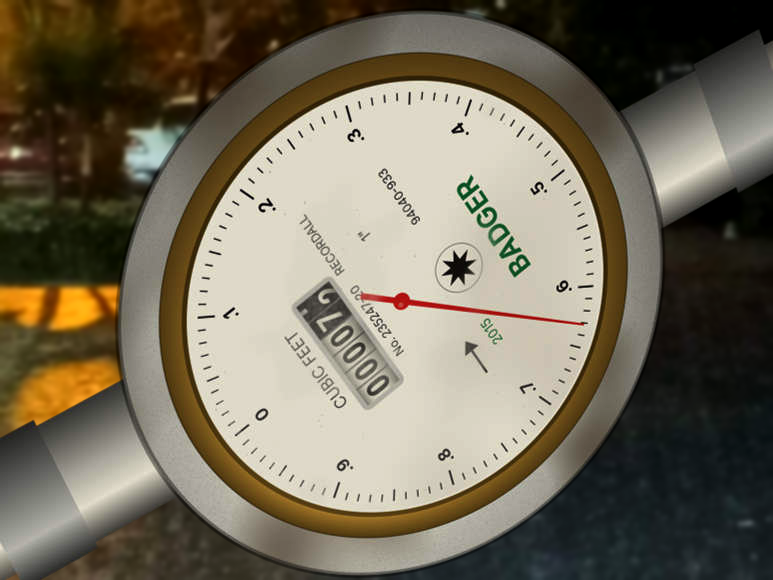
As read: **71.63** ft³
